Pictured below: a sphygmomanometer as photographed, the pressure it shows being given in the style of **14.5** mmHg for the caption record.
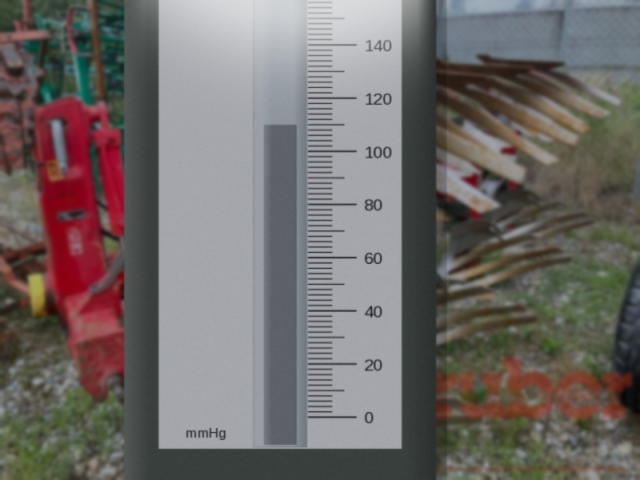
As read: **110** mmHg
